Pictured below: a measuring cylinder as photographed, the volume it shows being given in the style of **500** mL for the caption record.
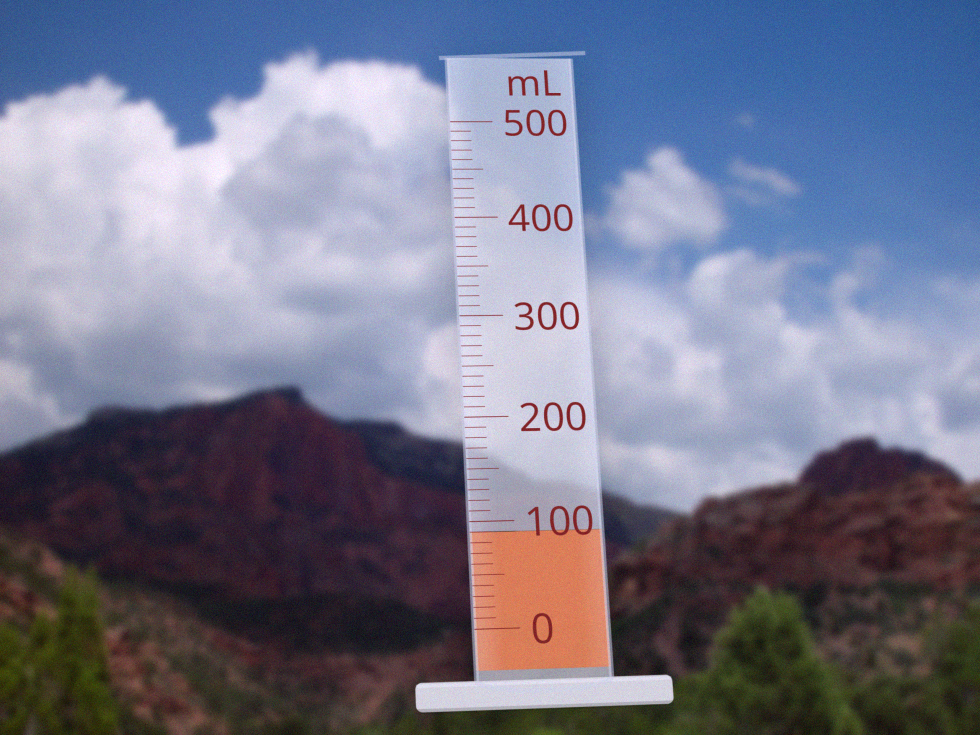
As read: **90** mL
